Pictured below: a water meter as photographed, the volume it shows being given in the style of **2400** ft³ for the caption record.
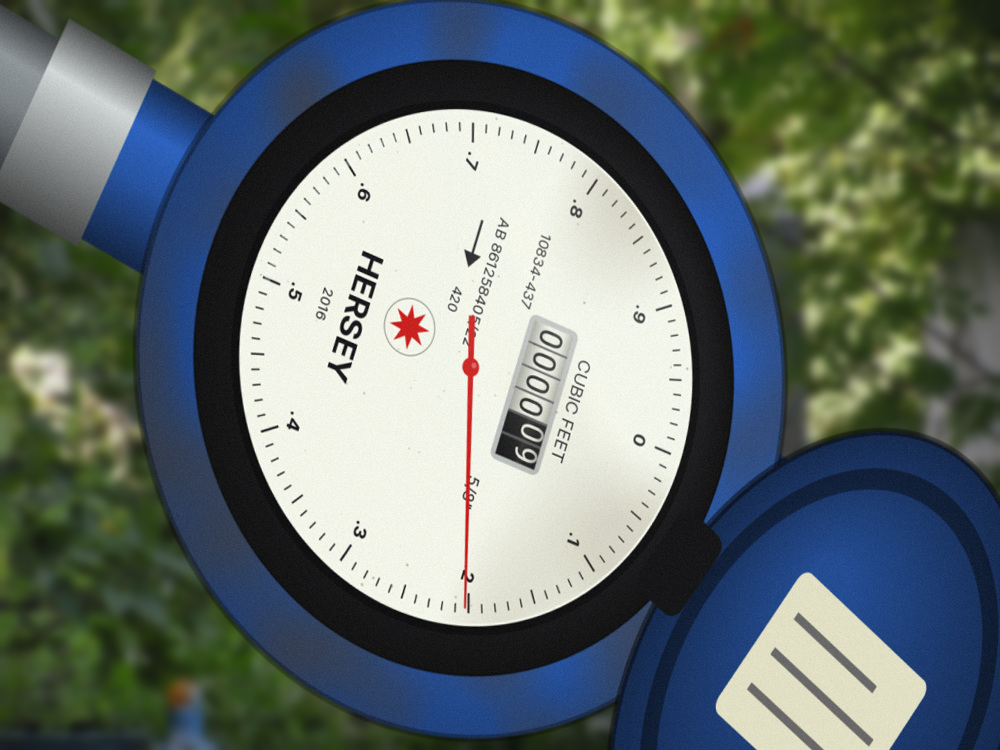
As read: **9.20** ft³
